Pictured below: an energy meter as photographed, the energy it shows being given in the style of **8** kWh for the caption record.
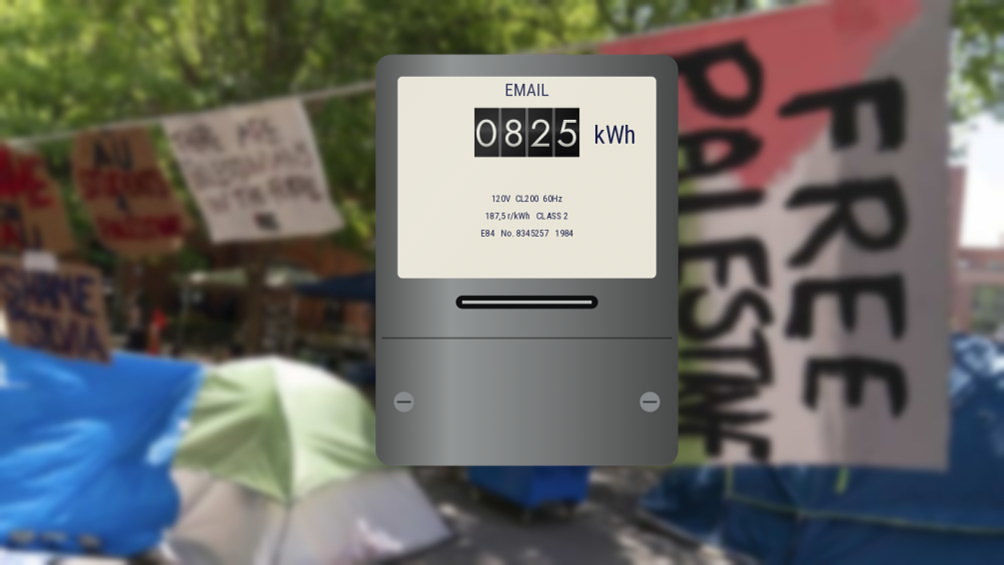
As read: **825** kWh
